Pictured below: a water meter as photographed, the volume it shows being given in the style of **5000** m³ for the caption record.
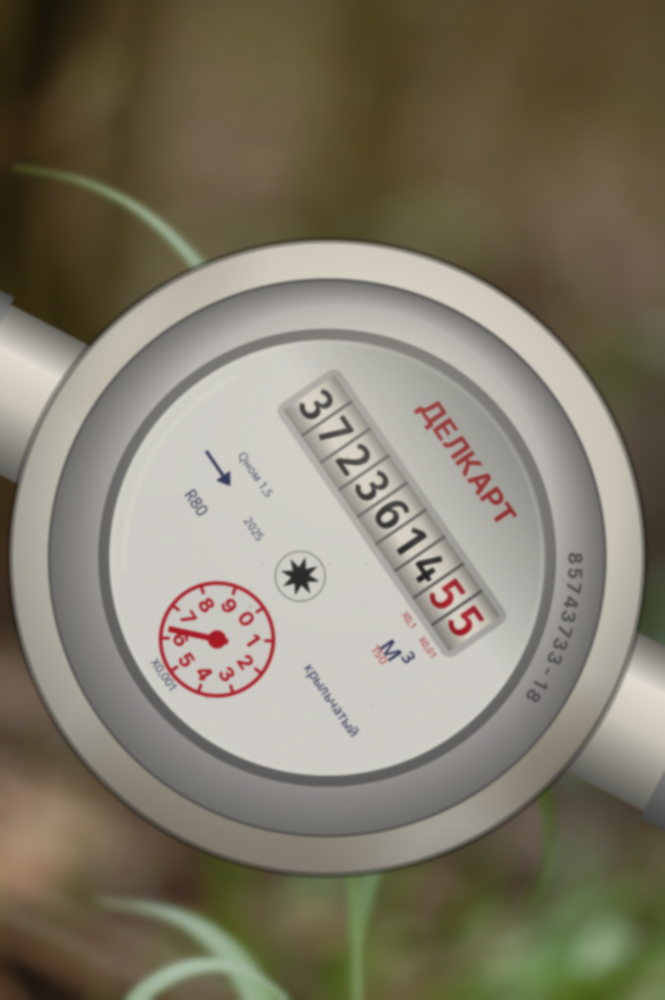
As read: **3723614.556** m³
